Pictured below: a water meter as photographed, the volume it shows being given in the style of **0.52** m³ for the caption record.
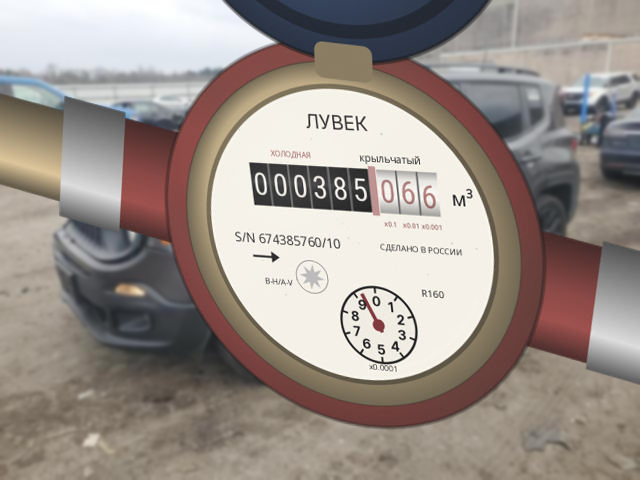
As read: **385.0659** m³
